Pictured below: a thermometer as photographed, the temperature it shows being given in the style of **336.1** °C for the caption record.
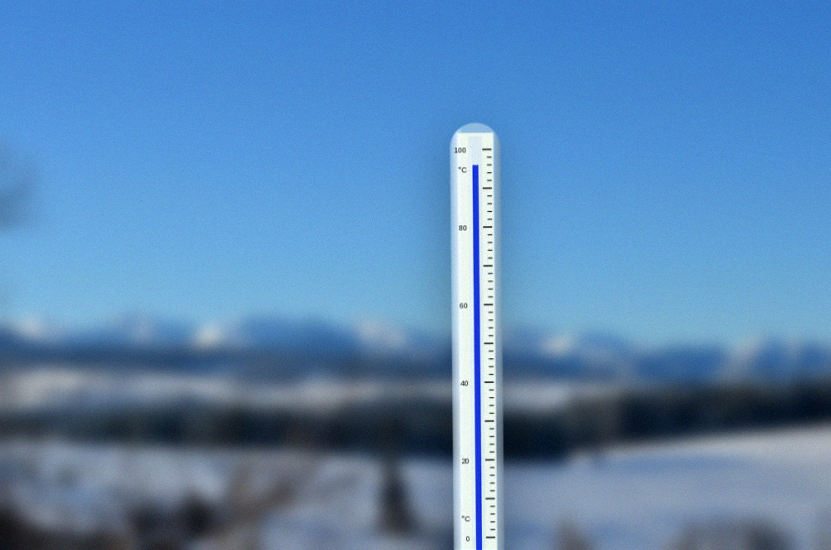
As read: **96** °C
